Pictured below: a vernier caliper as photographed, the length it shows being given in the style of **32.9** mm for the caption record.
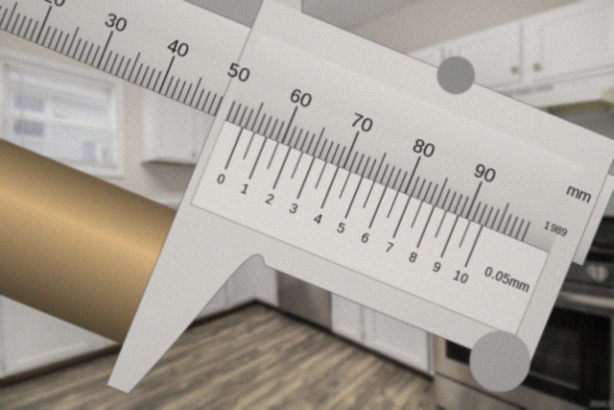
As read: **53.6** mm
